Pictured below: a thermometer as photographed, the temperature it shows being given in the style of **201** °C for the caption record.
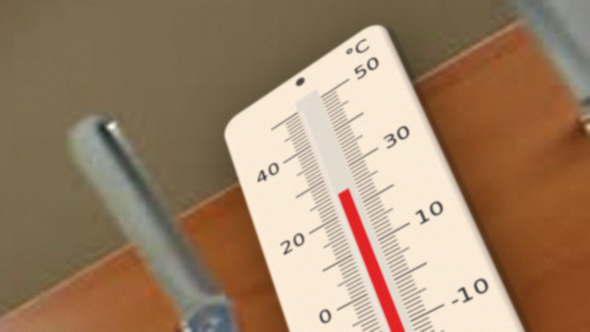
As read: **25** °C
